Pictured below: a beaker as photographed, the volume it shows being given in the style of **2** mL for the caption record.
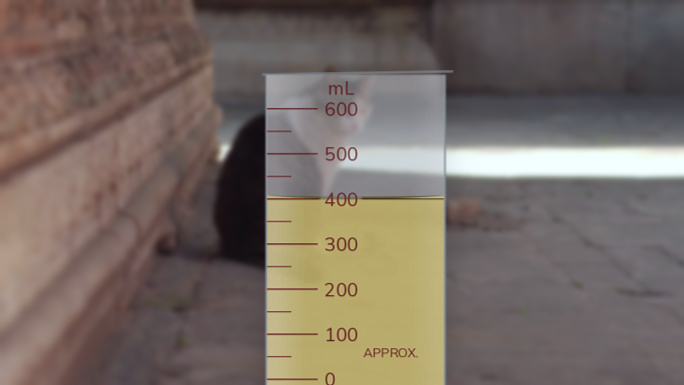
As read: **400** mL
